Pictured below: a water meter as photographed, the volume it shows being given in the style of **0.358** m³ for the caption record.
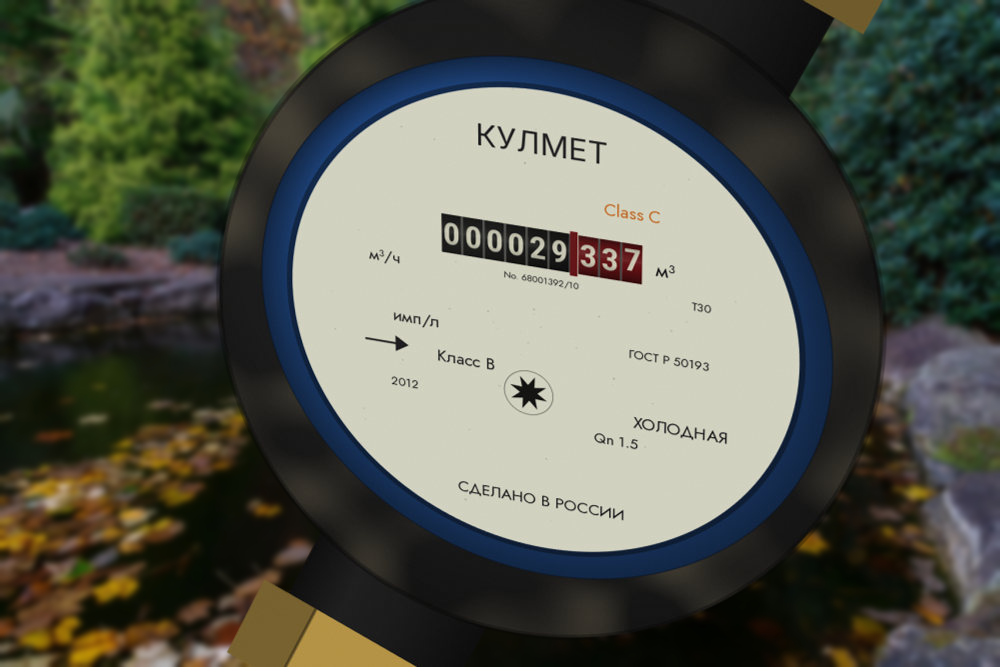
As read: **29.337** m³
